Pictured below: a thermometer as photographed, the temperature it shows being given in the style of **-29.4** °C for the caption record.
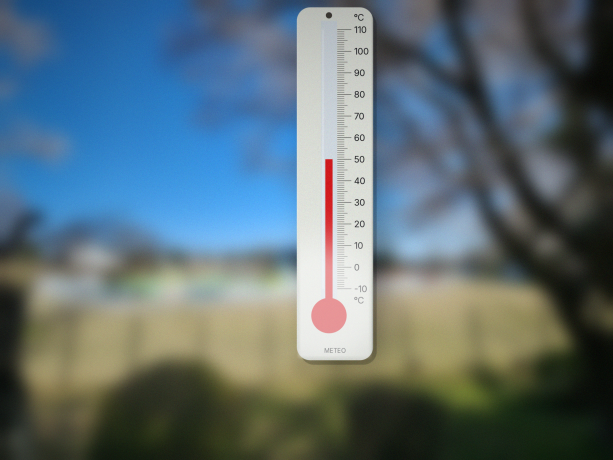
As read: **50** °C
